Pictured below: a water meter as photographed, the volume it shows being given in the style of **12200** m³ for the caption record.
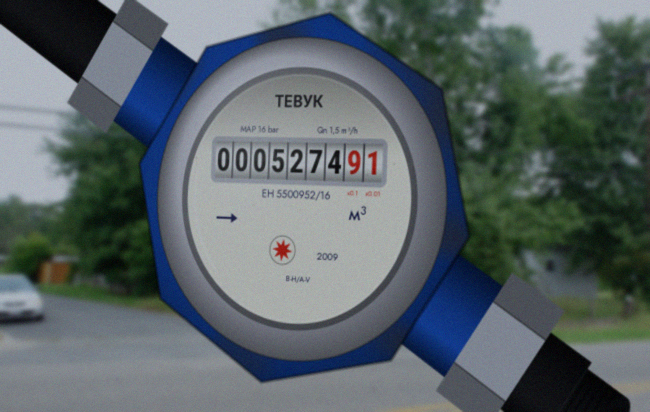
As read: **5274.91** m³
